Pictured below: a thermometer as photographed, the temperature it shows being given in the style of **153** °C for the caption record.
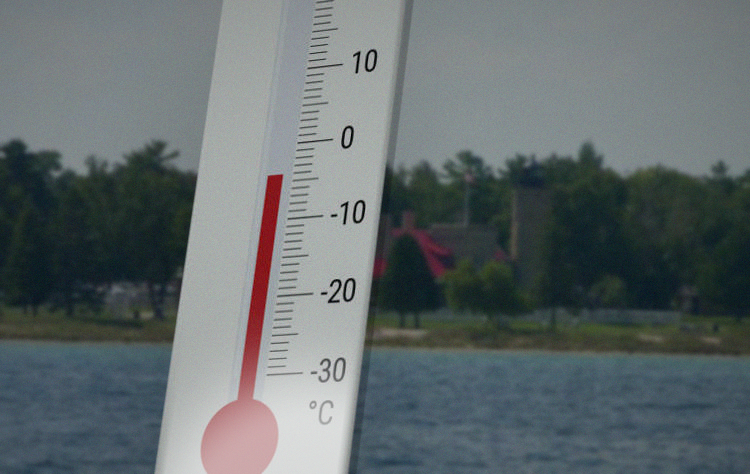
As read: **-4** °C
